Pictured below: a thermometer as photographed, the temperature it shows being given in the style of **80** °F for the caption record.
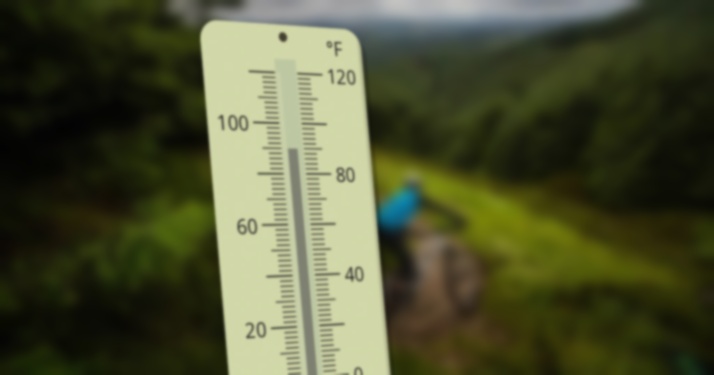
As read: **90** °F
